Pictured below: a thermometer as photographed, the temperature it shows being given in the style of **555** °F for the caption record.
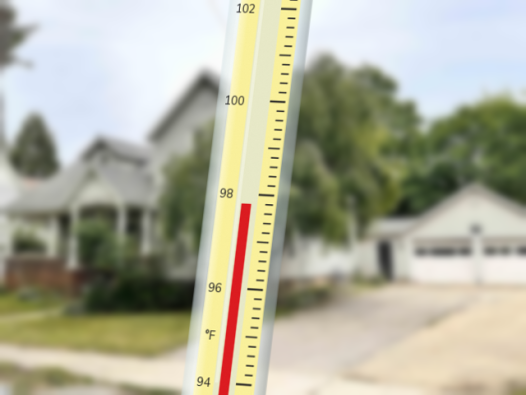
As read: **97.8** °F
